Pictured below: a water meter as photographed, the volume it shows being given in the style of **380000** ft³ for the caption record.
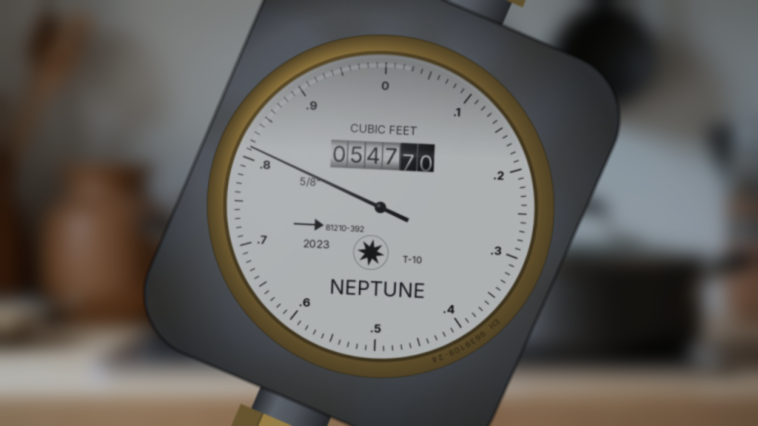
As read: **54769.81** ft³
